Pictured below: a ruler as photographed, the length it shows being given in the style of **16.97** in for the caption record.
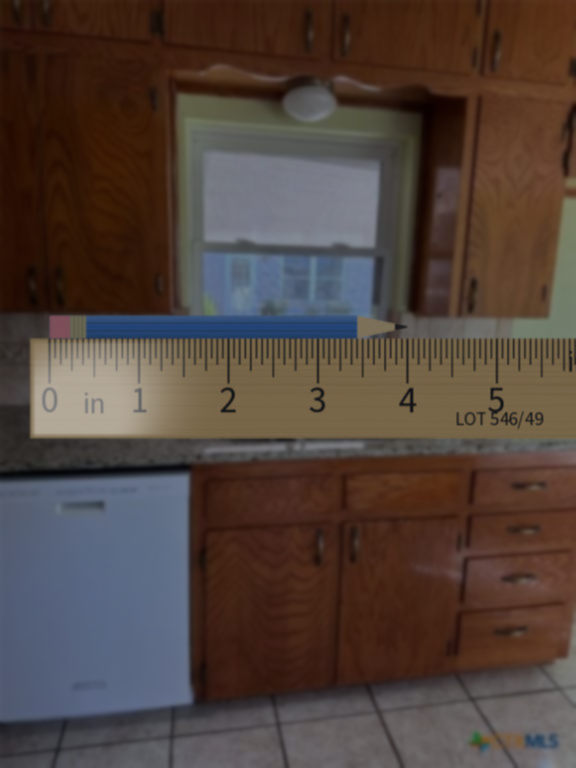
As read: **4** in
